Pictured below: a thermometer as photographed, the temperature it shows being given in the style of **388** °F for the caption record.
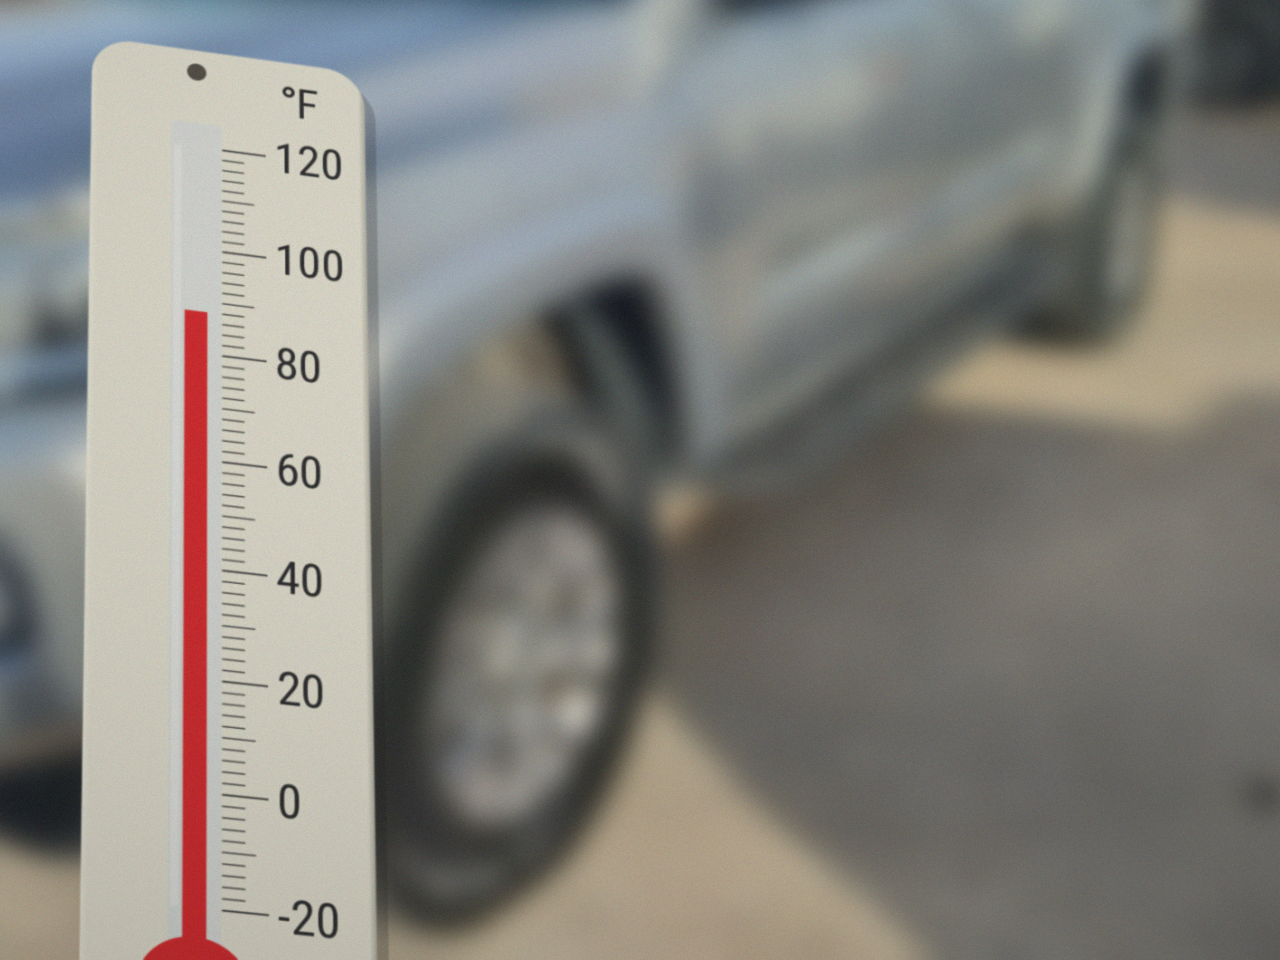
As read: **88** °F
